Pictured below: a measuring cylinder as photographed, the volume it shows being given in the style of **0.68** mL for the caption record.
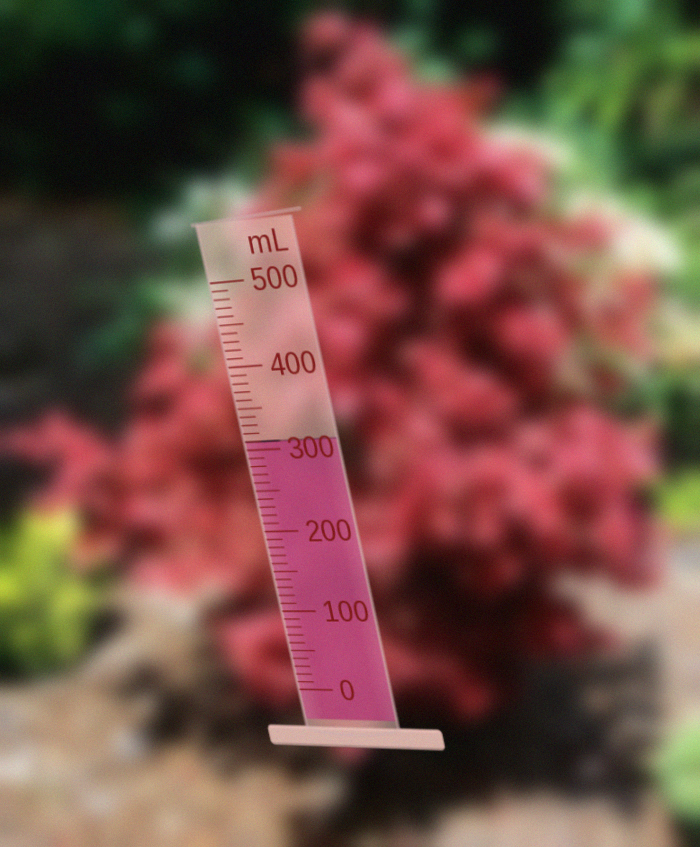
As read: **310** mL
